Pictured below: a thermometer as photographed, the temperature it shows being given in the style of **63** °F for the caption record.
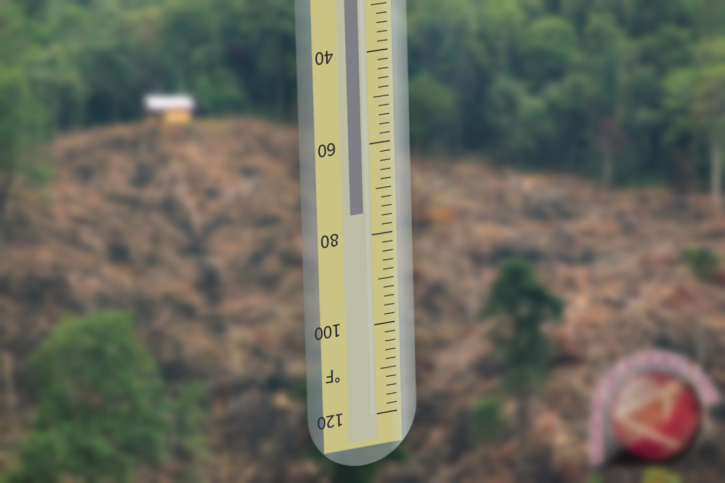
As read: **75** °F
